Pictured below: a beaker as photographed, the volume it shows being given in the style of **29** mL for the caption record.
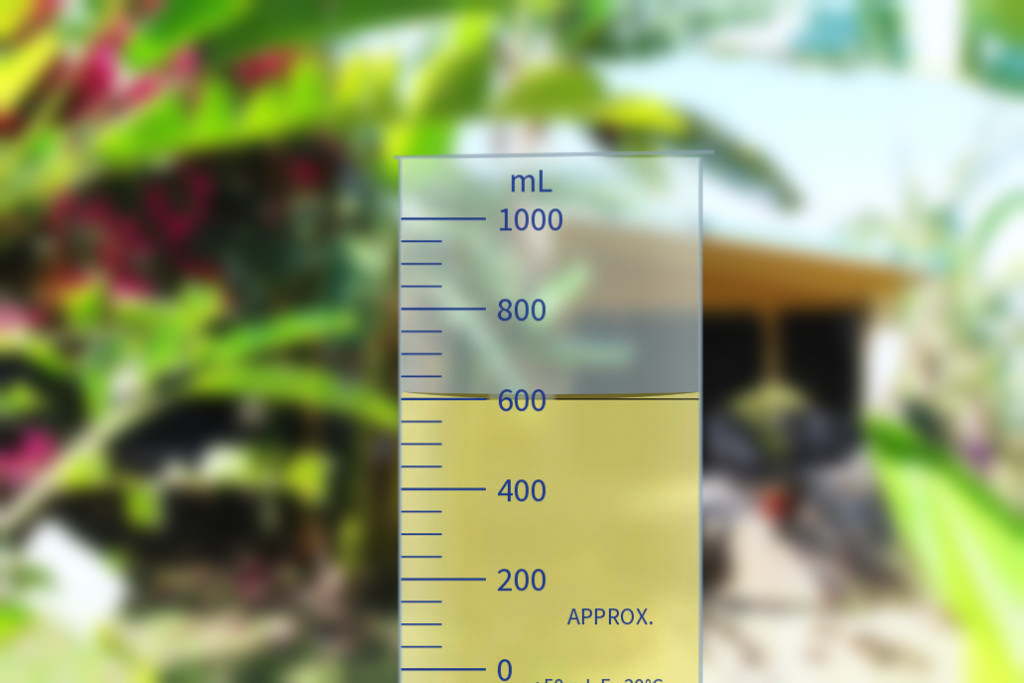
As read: **600** mL
